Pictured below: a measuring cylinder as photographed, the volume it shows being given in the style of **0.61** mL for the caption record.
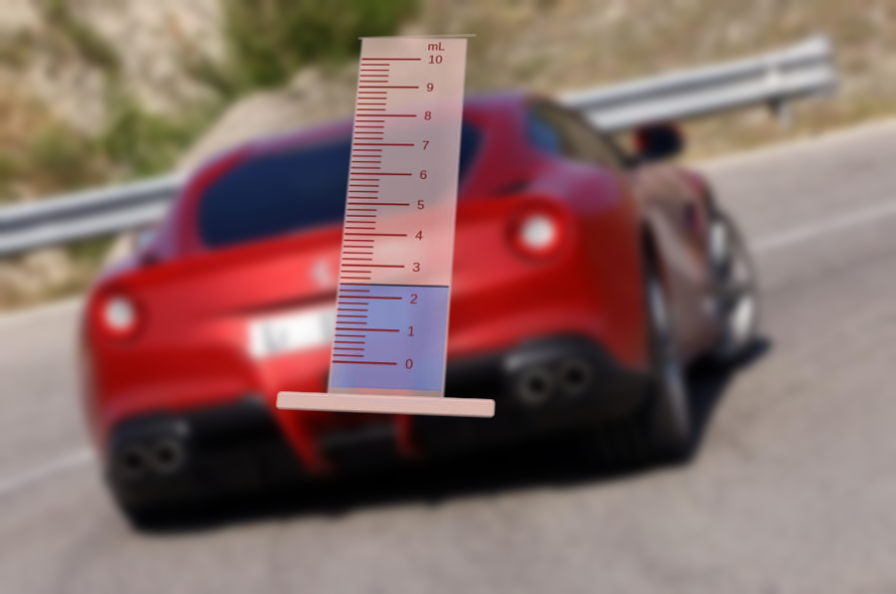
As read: **2.4** mL
